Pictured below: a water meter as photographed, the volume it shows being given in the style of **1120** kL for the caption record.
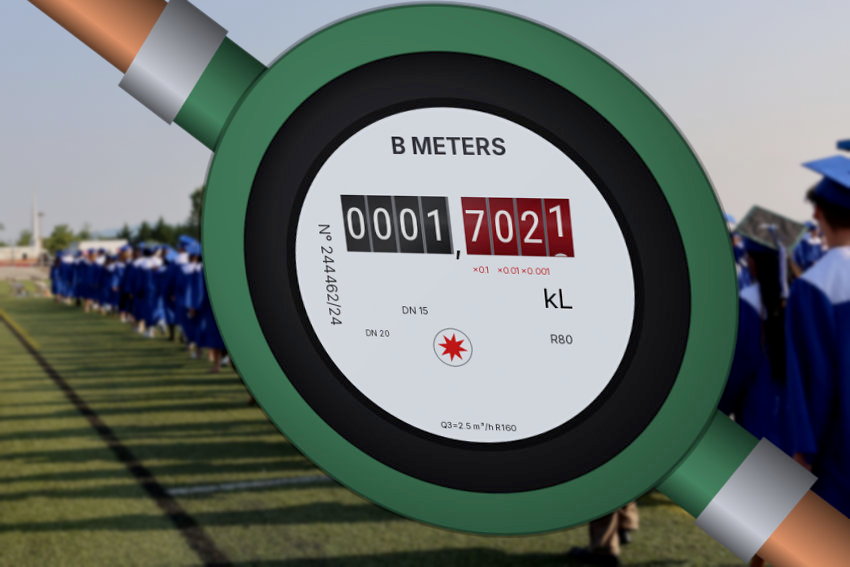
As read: **1.7021** kL
